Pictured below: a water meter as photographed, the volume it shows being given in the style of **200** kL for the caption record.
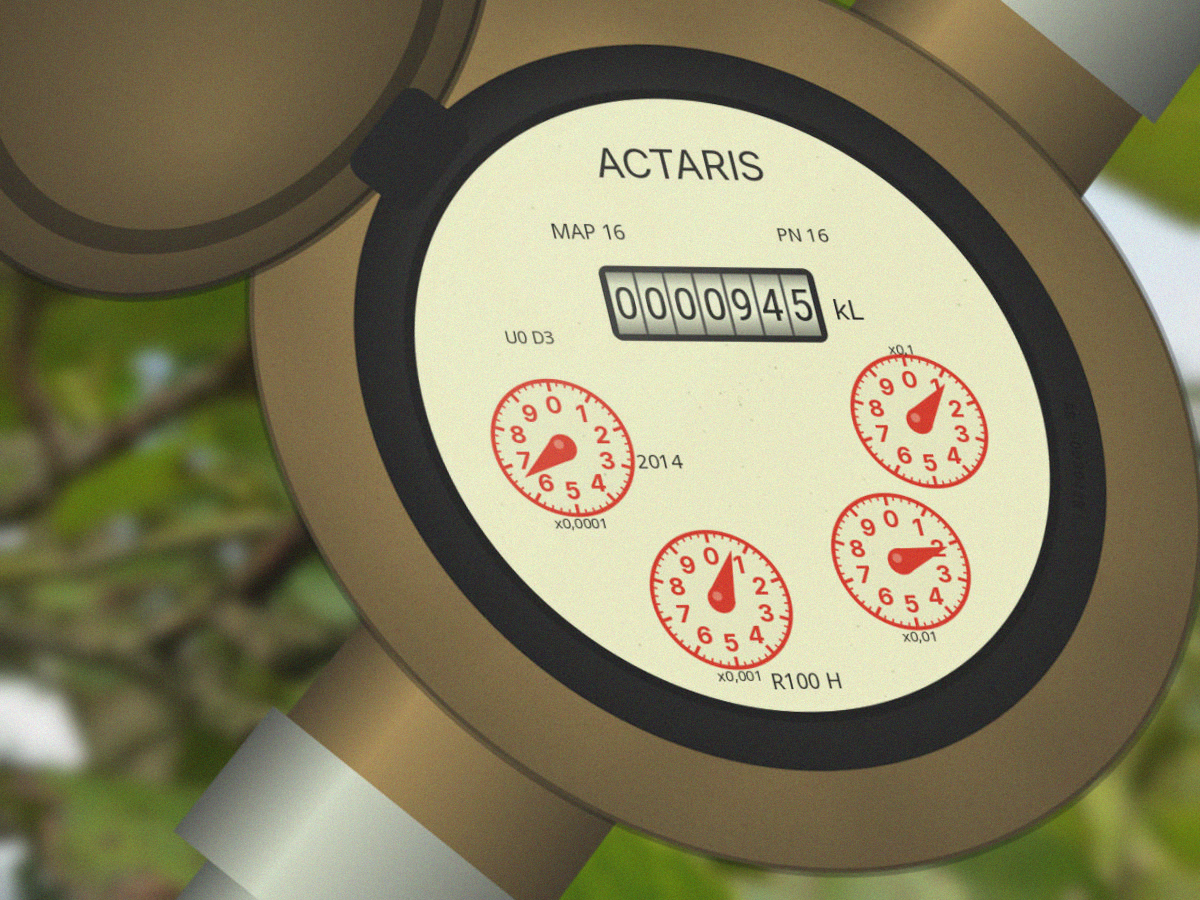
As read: **945.1206** kL
